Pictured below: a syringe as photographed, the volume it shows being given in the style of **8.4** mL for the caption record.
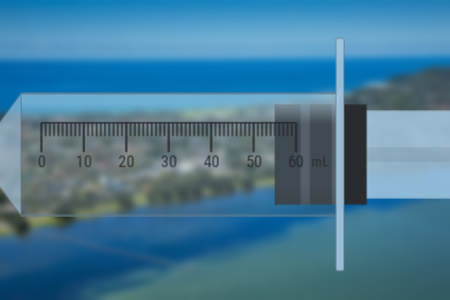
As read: **55** mL
